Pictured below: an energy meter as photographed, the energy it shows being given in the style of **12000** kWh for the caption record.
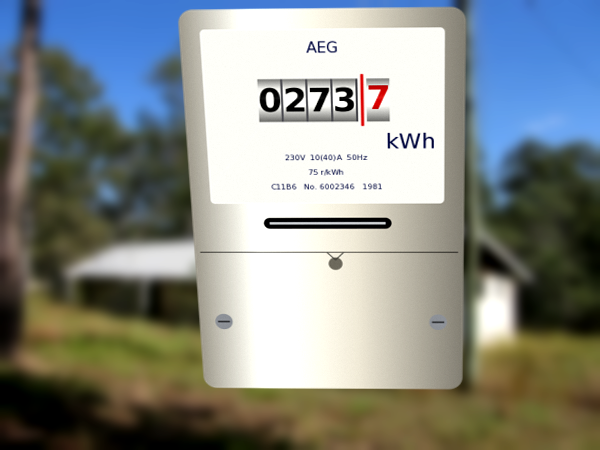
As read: **273.7** kWh
